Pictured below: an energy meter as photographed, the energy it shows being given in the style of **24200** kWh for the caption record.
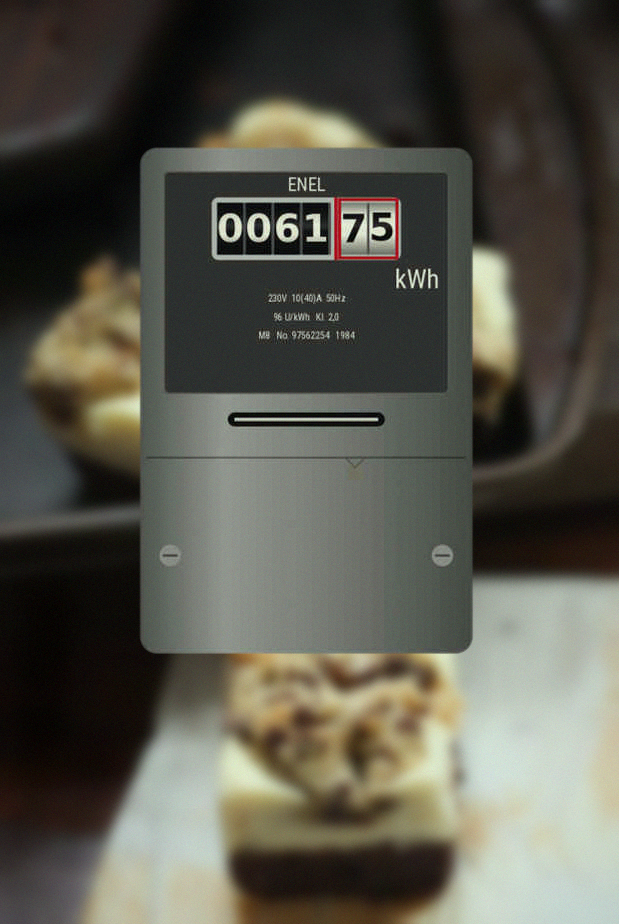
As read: **61.75** kWh
